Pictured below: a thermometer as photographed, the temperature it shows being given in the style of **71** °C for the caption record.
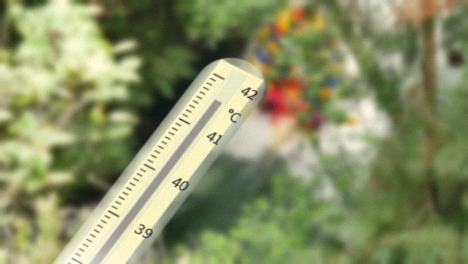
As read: **41.6** °C
